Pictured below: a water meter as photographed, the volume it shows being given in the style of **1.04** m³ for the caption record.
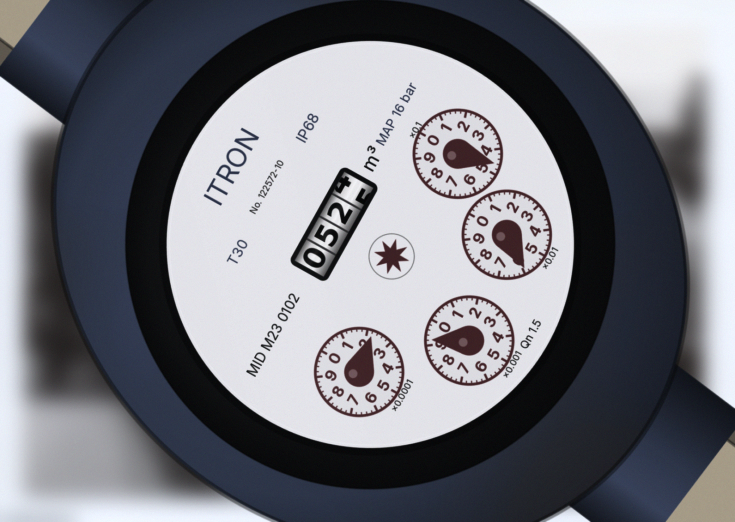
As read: **524.4592** m³
